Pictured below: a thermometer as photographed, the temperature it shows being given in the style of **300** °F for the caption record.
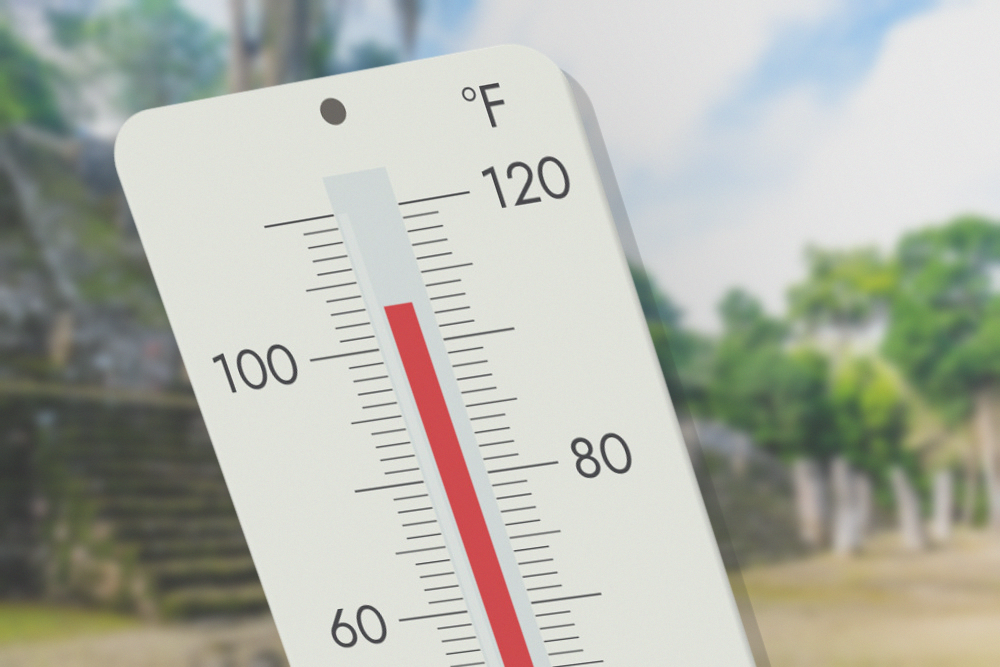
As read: **106** °F
